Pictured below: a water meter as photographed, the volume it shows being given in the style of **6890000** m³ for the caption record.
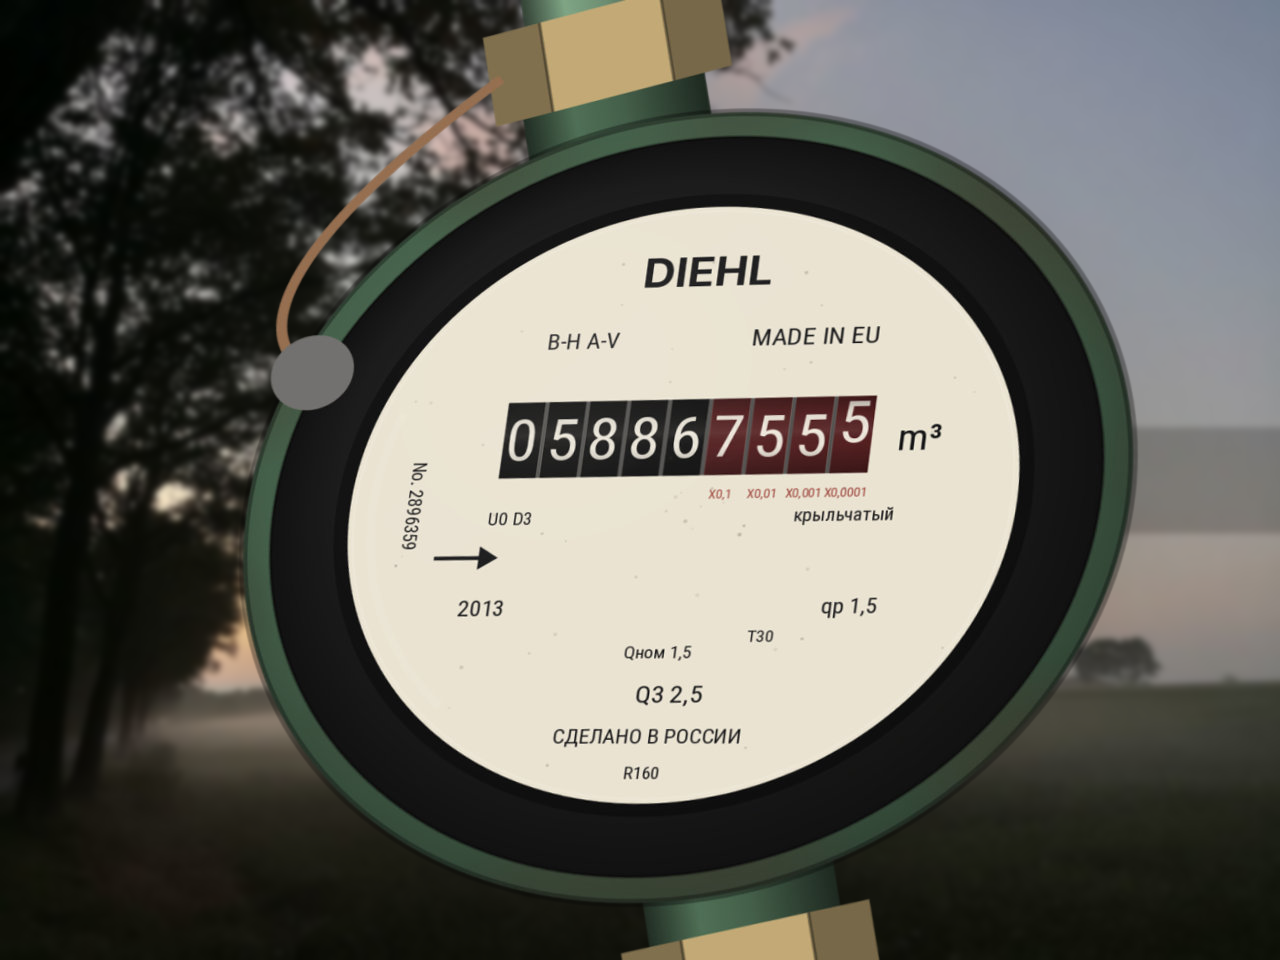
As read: **5886.7555** m³
